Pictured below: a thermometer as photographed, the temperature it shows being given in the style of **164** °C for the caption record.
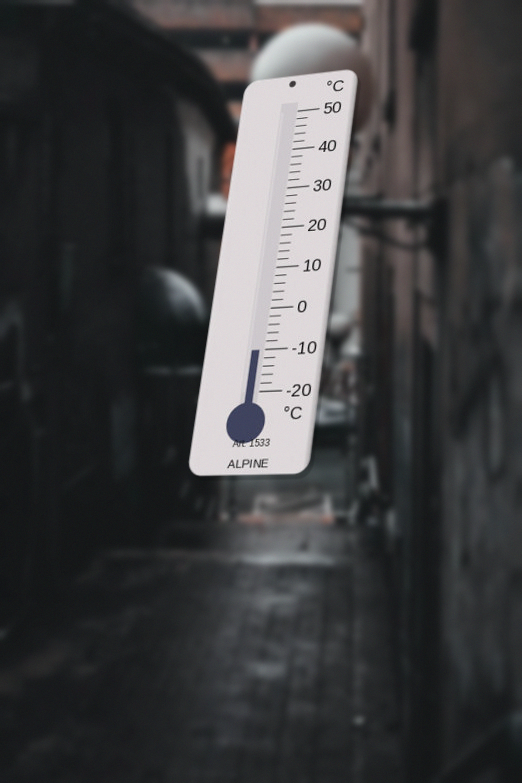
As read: **-10** °C
